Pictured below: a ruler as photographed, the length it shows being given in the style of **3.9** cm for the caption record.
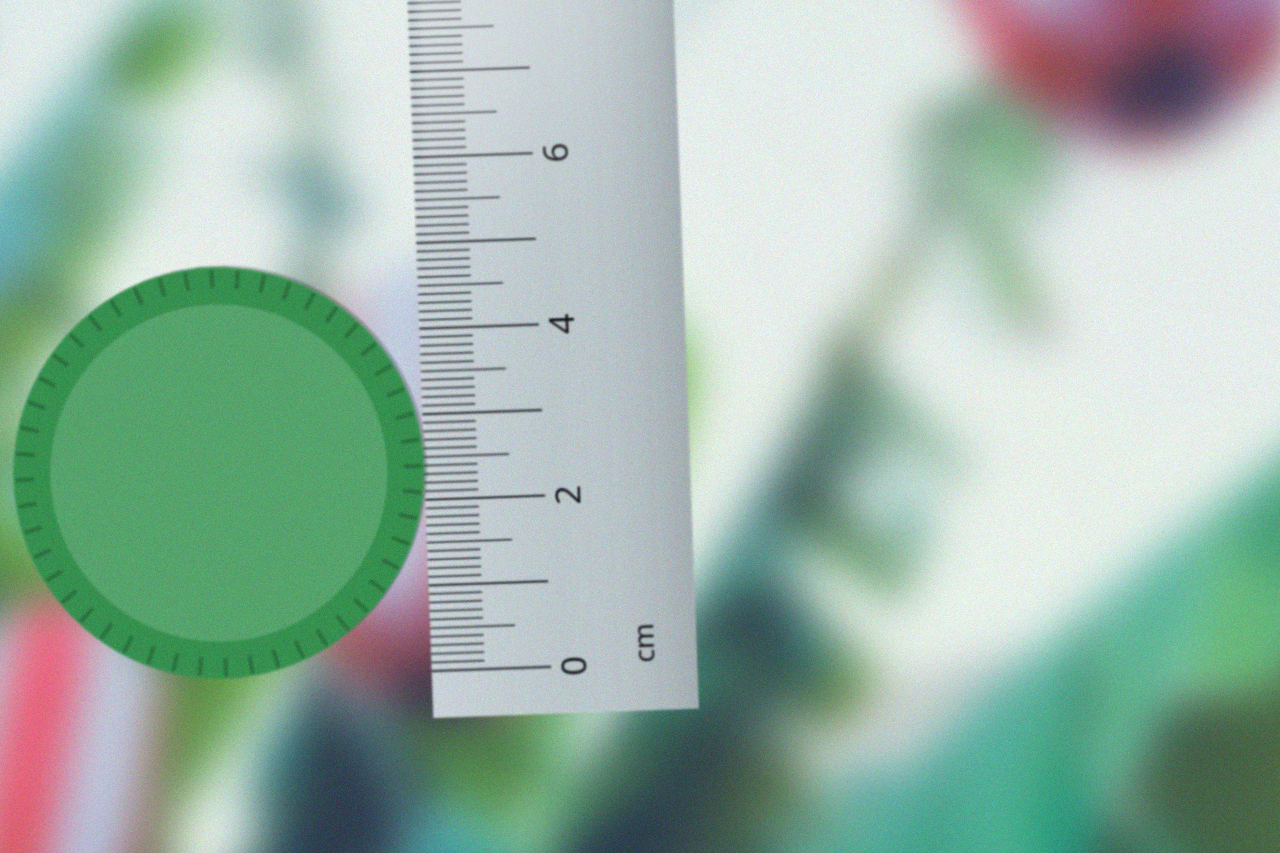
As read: **4.8** cm
